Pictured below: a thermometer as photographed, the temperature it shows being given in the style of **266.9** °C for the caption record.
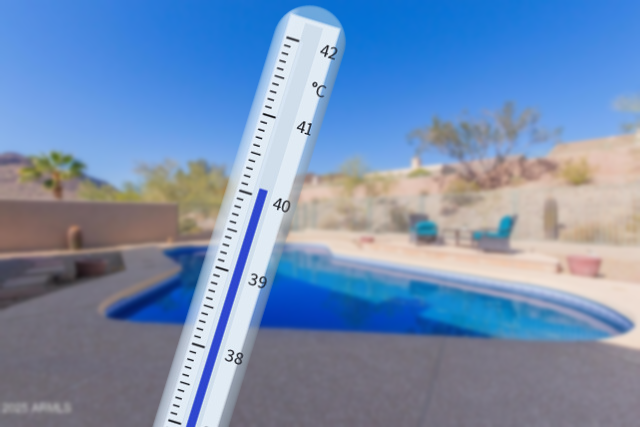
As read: **40.1** °C
